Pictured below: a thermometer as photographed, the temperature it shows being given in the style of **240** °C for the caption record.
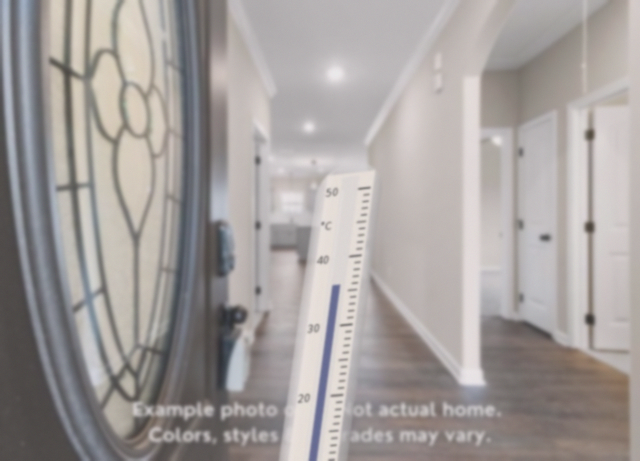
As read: **36** °C
